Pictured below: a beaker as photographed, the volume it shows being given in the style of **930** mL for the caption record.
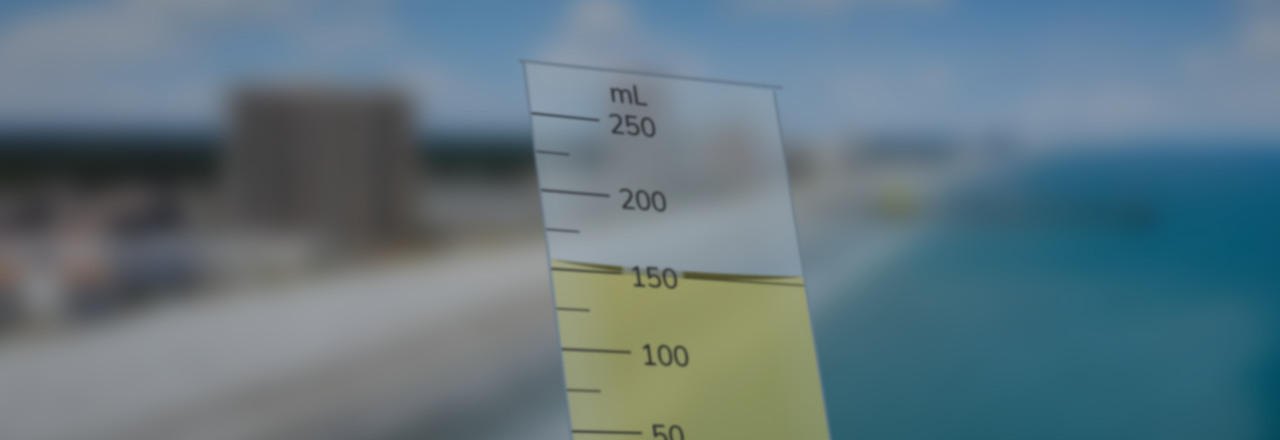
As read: **150** mL
